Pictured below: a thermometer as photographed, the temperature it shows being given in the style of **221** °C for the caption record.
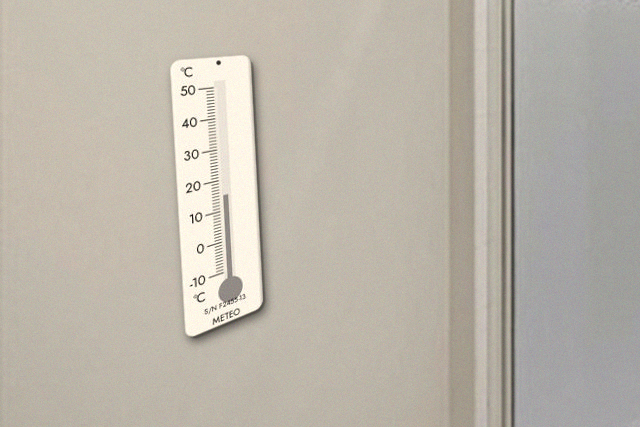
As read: **15** °C
